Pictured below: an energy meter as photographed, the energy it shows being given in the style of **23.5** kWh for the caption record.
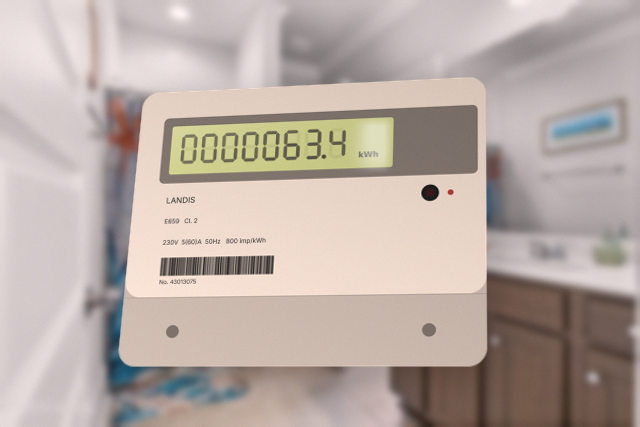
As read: **63.4** kWh
